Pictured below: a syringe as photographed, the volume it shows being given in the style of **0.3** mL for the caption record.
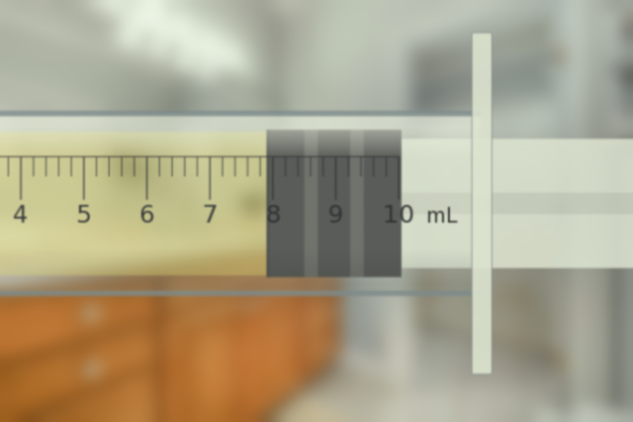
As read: **7.9** mL
